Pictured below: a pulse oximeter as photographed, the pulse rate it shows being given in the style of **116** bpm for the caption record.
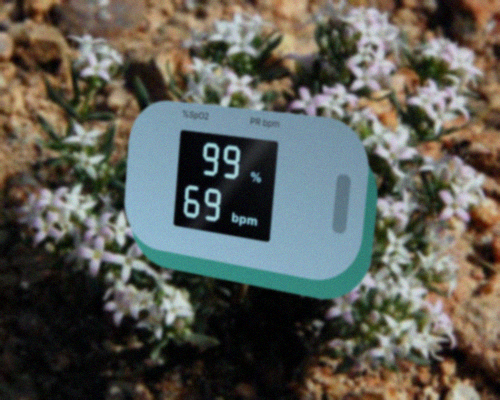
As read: **69** bpm
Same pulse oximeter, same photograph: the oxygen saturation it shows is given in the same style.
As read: **99** %
